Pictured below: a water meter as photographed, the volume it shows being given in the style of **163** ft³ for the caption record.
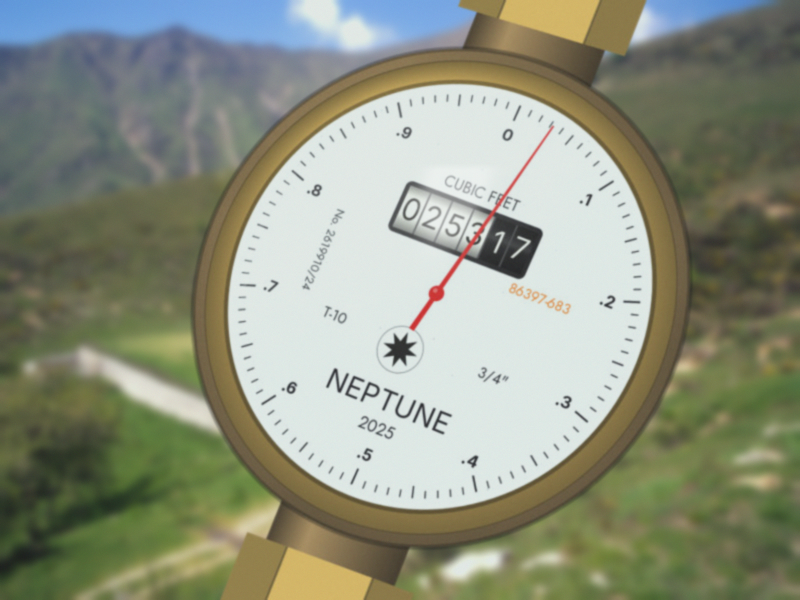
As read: **25317.03** ft³
